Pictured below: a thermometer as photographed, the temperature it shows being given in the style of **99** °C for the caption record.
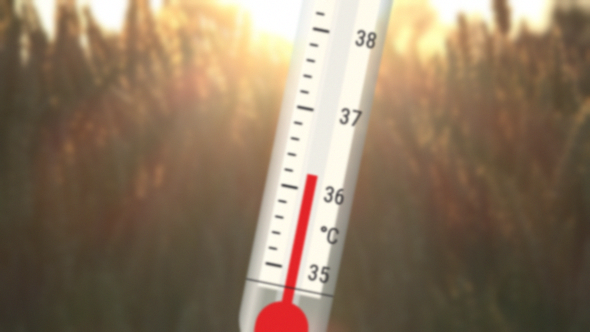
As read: **36.2** °C
